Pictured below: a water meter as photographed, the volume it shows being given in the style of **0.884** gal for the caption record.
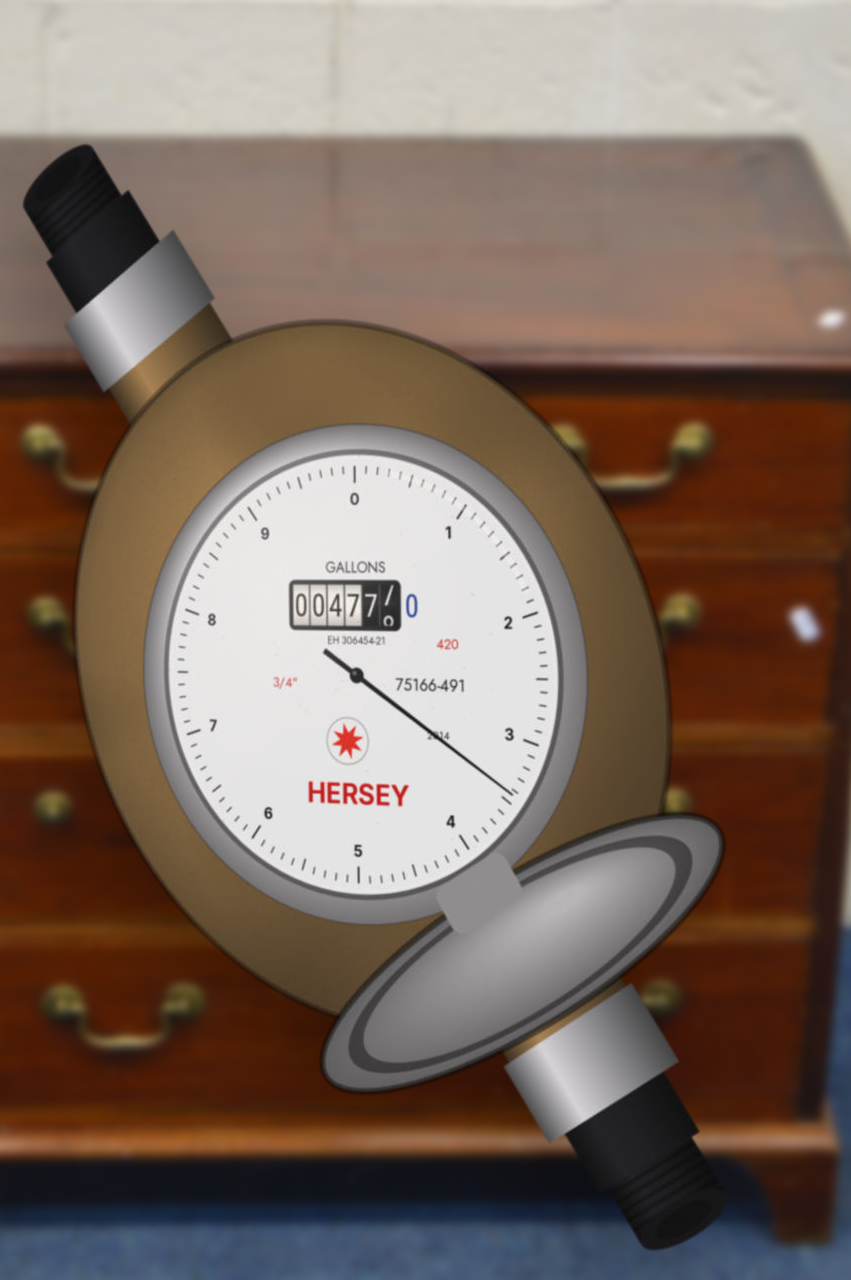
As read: **47773.4** gal
